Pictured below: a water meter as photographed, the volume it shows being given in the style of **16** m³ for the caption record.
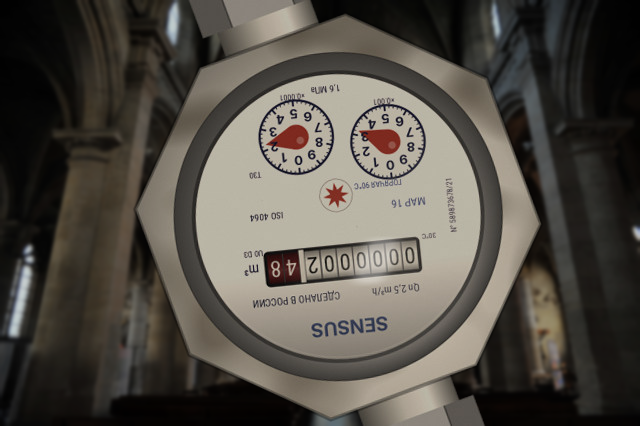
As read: **2.4832** m³
